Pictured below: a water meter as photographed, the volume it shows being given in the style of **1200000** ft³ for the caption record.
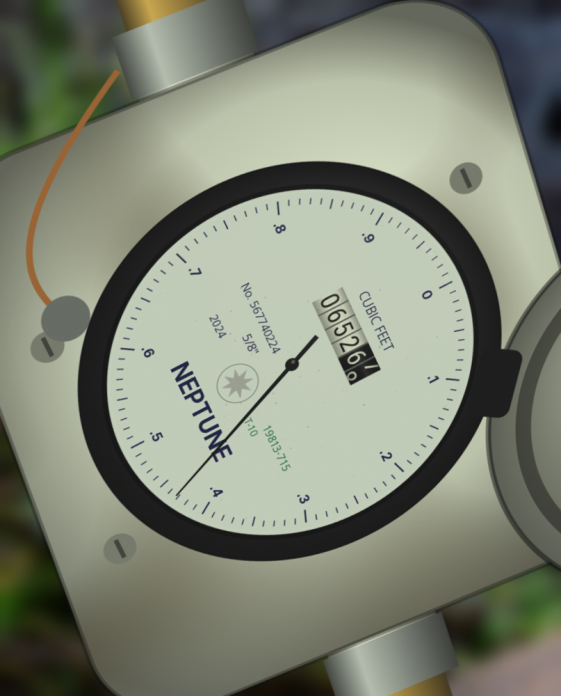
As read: **65267.43** ft³
